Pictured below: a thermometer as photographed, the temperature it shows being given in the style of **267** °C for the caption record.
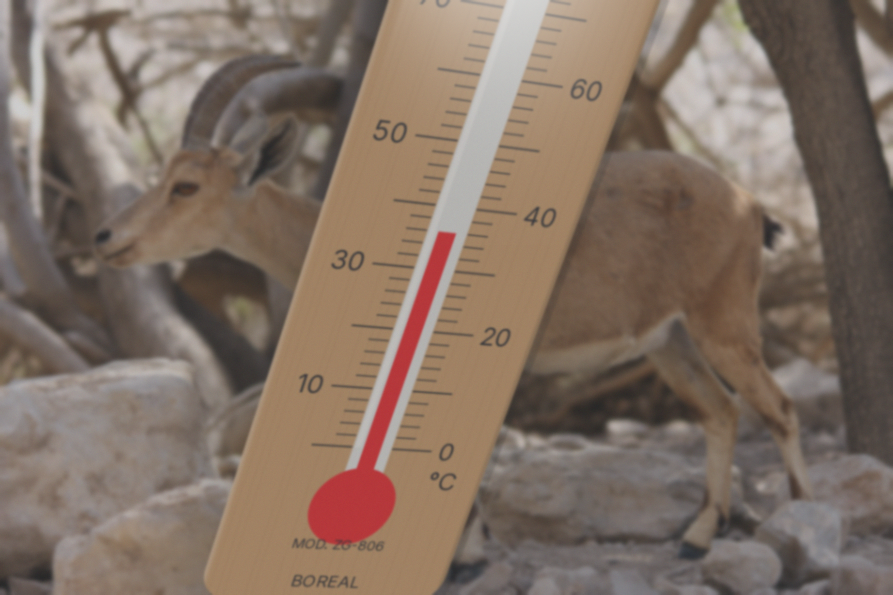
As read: **36** °C
